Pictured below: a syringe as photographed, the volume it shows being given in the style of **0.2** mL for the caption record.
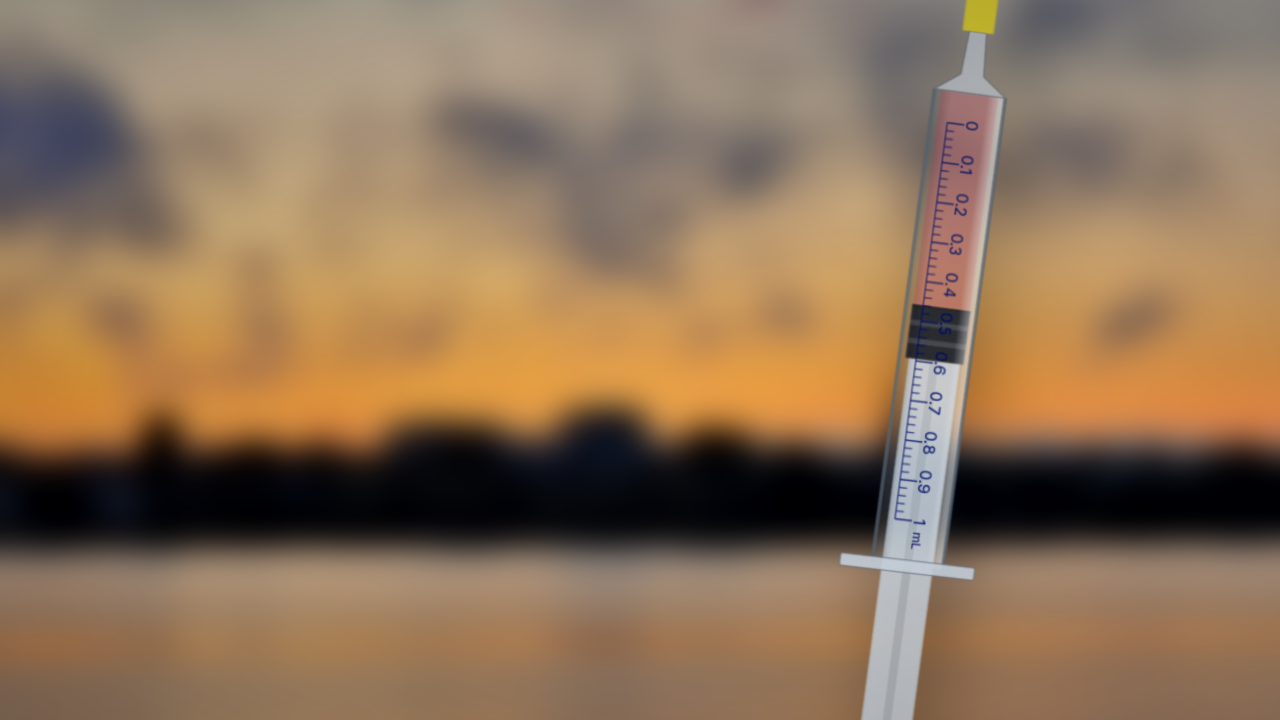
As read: **0.46** mL
